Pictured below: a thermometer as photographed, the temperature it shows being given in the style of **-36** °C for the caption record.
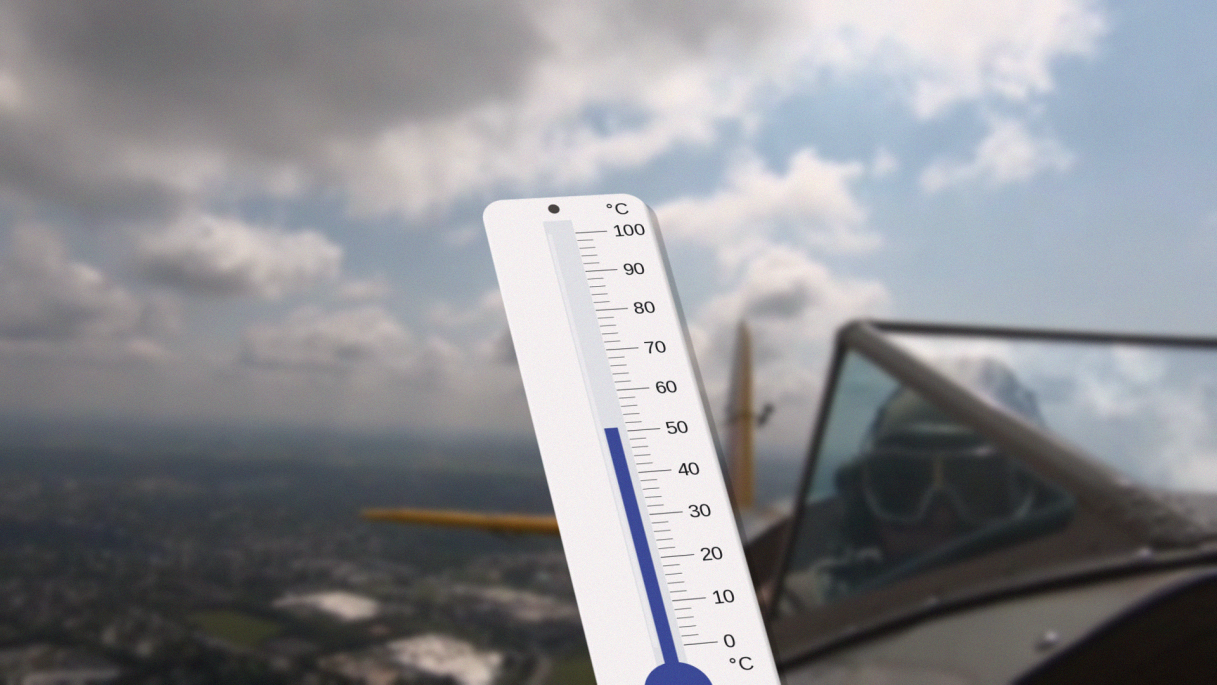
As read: **51** °C
